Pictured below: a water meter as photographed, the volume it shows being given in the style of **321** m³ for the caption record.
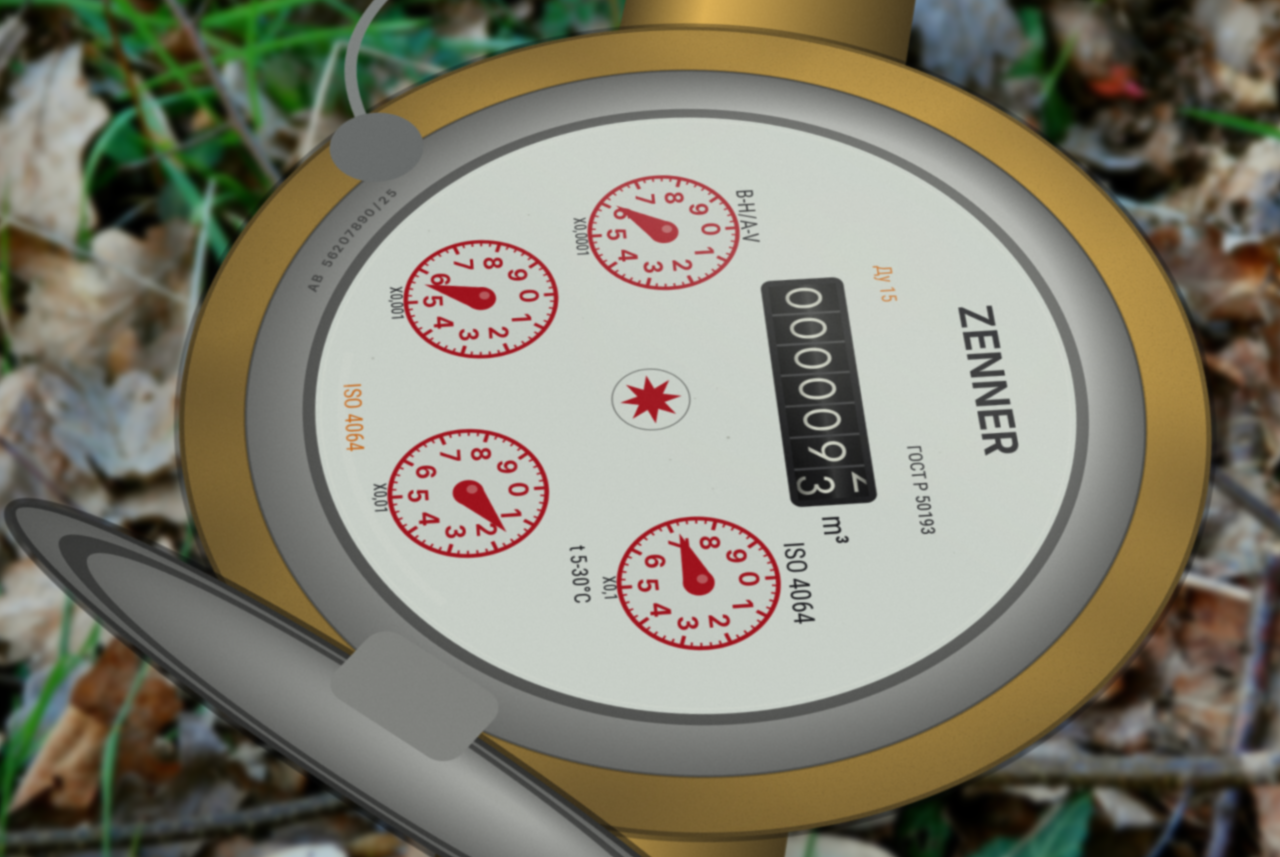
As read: **92.7156** m³
